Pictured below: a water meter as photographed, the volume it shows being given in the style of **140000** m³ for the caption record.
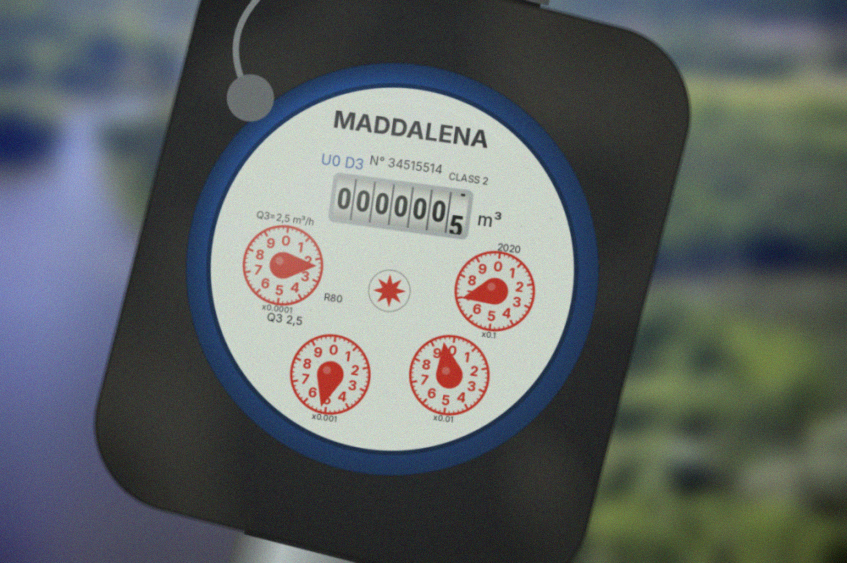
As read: **4.6952** m³
